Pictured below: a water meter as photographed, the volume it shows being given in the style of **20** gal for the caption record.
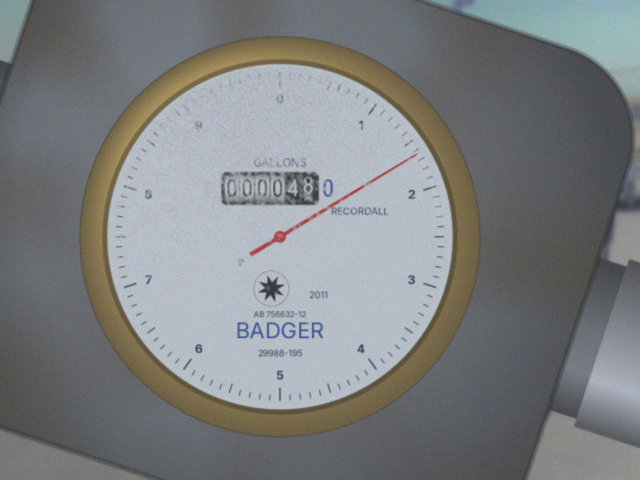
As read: **481.6** gal
